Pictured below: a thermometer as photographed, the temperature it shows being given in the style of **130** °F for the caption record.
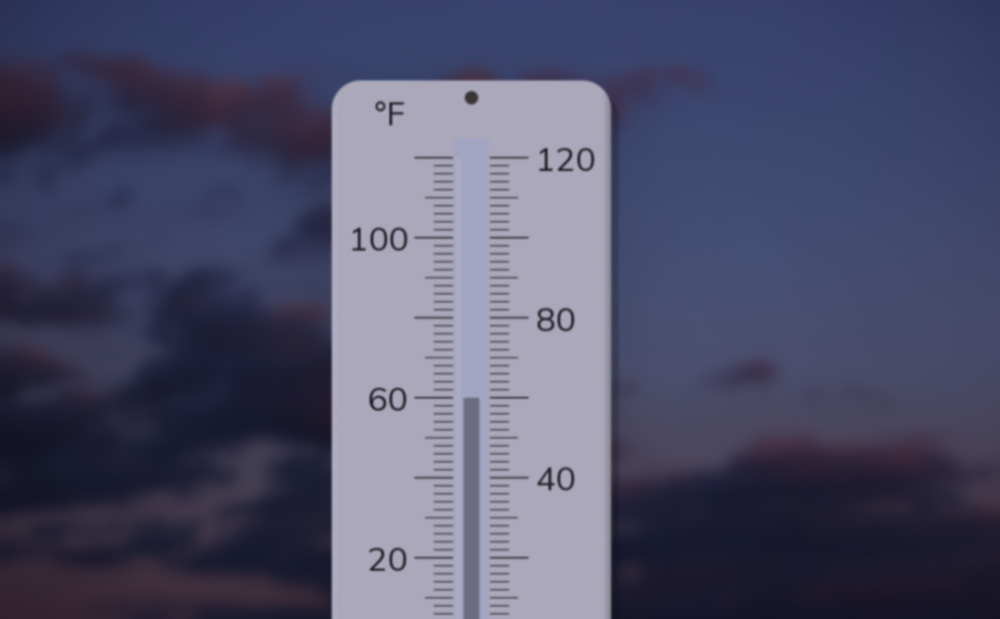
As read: **60** °F
